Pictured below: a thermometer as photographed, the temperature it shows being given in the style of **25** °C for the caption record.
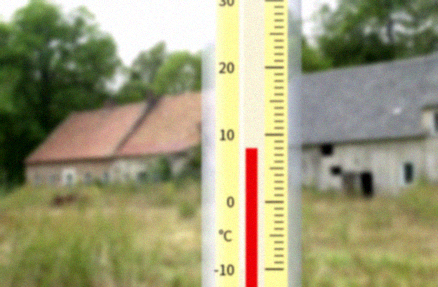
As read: **8** °C
